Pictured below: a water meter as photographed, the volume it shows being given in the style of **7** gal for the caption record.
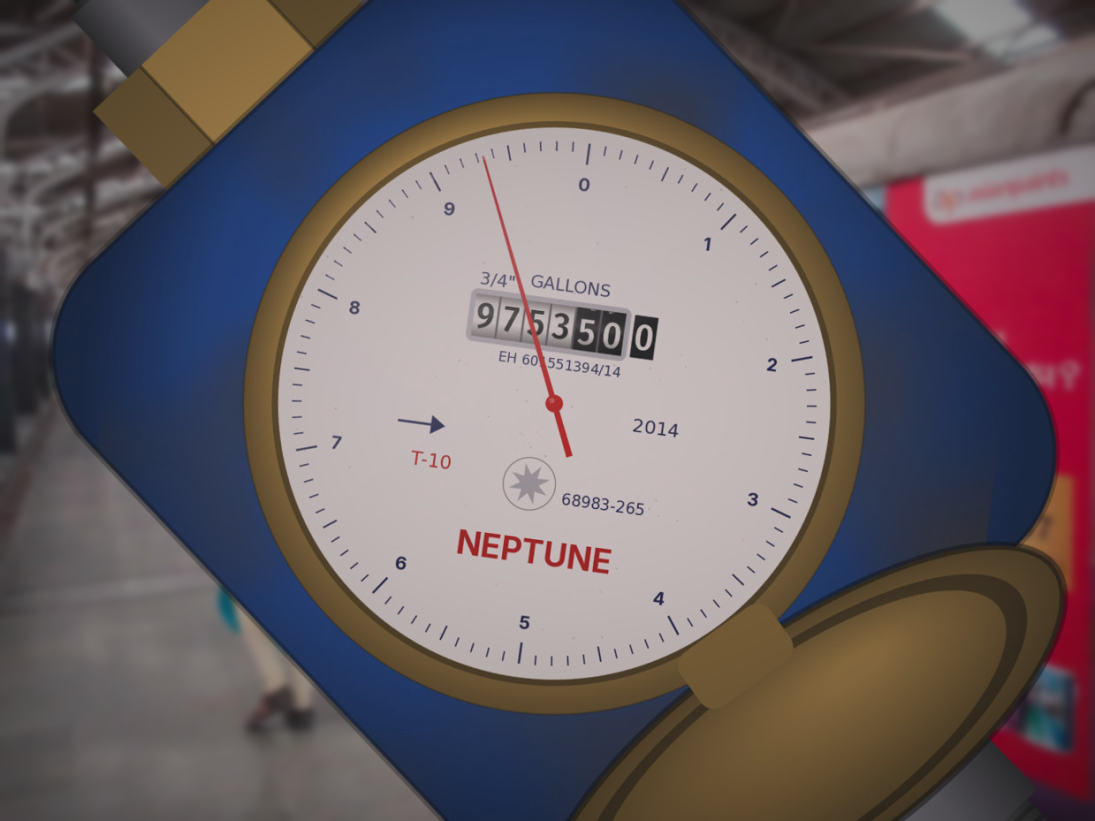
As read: **9753499.3** gal
